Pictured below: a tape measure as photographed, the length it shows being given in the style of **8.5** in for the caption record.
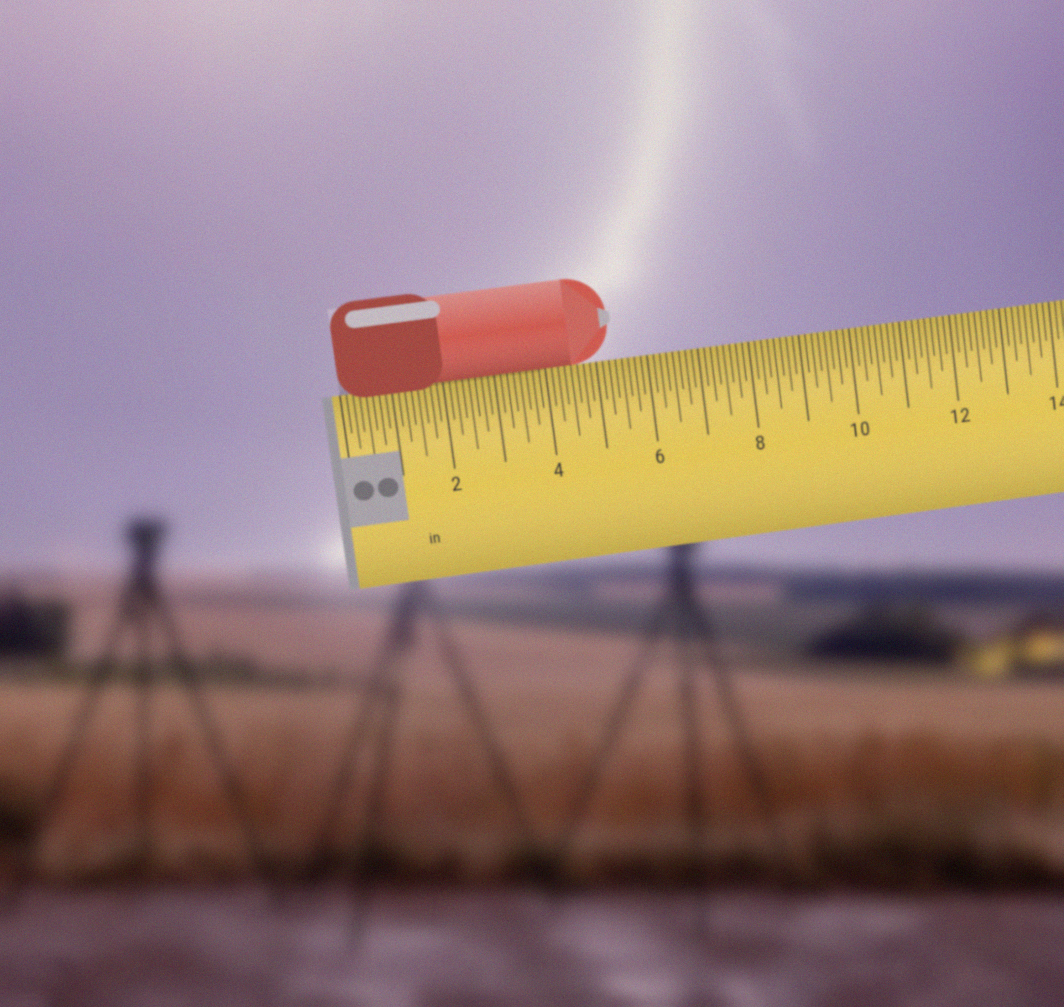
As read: **5.375** in
